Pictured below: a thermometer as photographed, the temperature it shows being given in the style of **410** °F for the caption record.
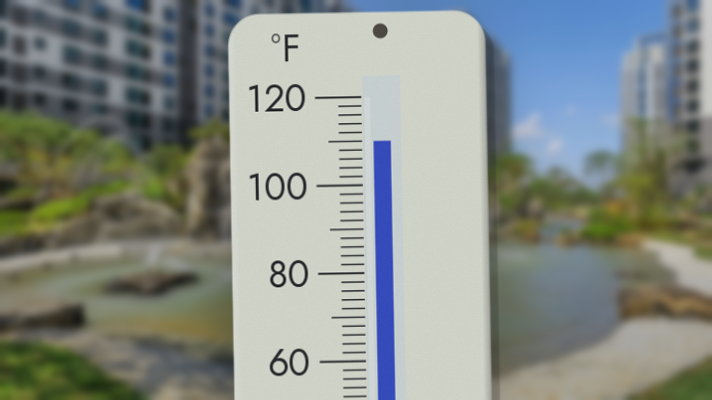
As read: **110** °F
